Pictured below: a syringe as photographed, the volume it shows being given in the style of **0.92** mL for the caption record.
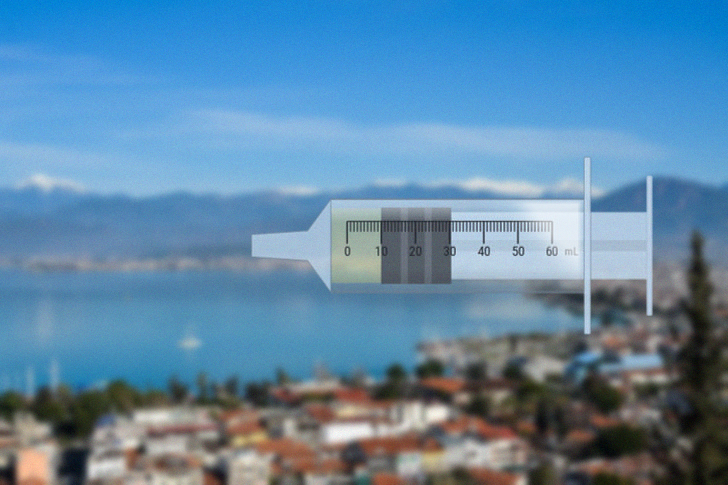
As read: **10** mL
